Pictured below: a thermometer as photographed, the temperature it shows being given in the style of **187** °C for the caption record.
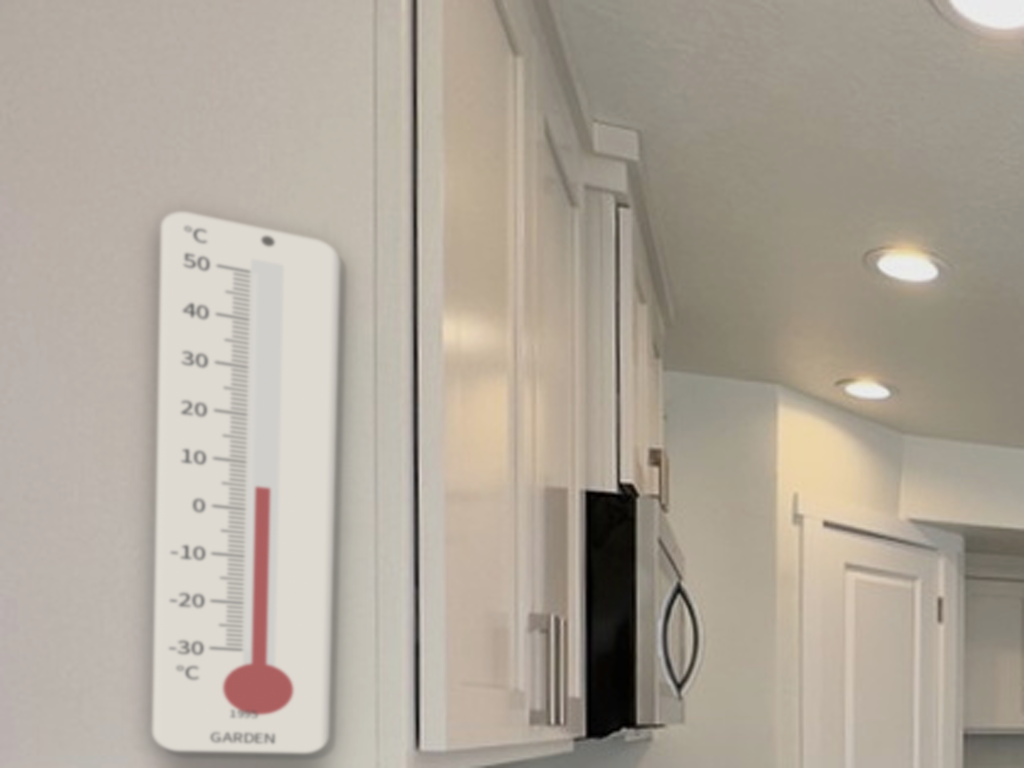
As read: **5** °C
